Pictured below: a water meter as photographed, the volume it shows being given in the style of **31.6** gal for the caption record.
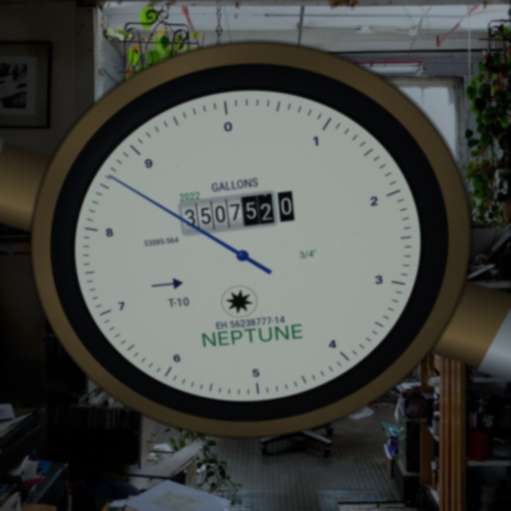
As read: **3507518.6** gal
